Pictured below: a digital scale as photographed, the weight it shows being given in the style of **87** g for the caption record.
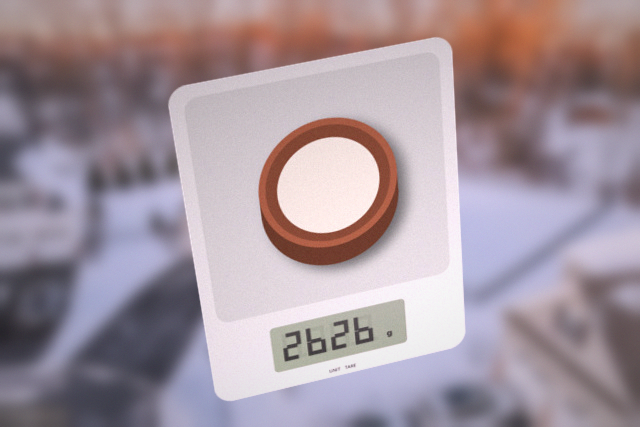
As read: **2626** g
